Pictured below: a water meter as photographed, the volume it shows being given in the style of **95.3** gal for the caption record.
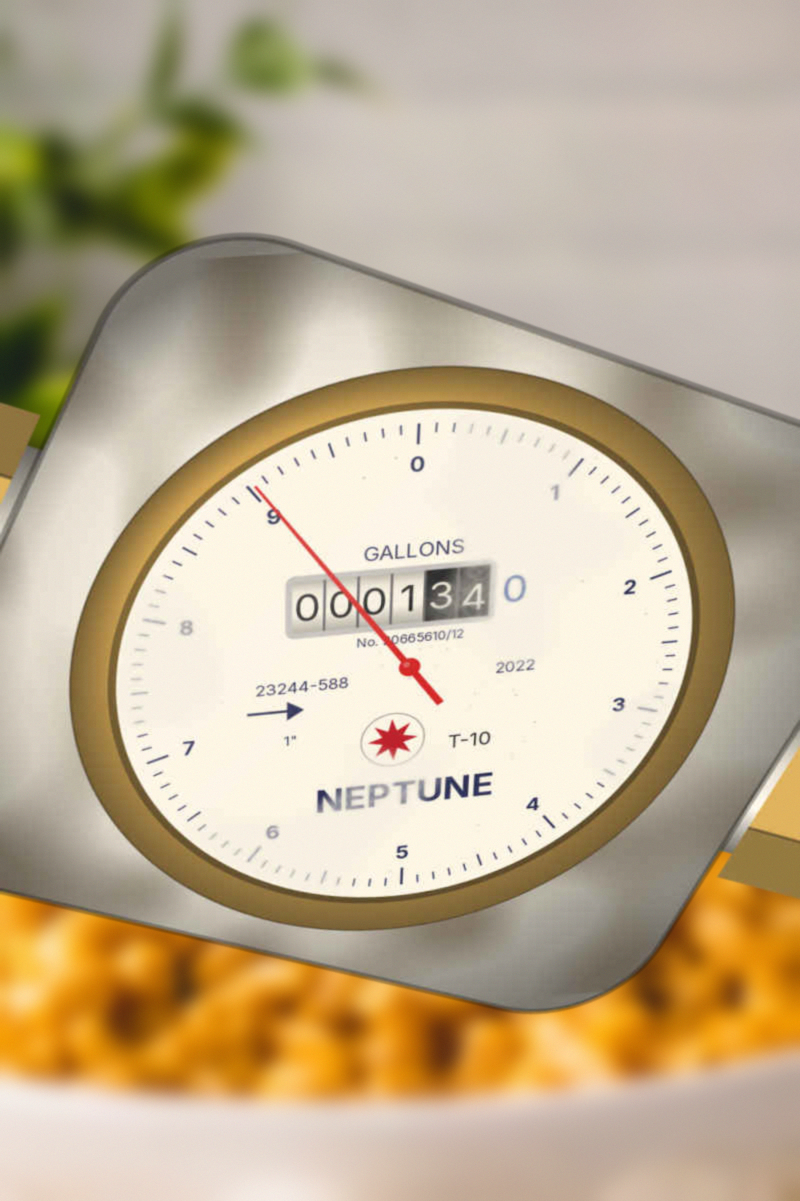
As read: **1339.0** gal
